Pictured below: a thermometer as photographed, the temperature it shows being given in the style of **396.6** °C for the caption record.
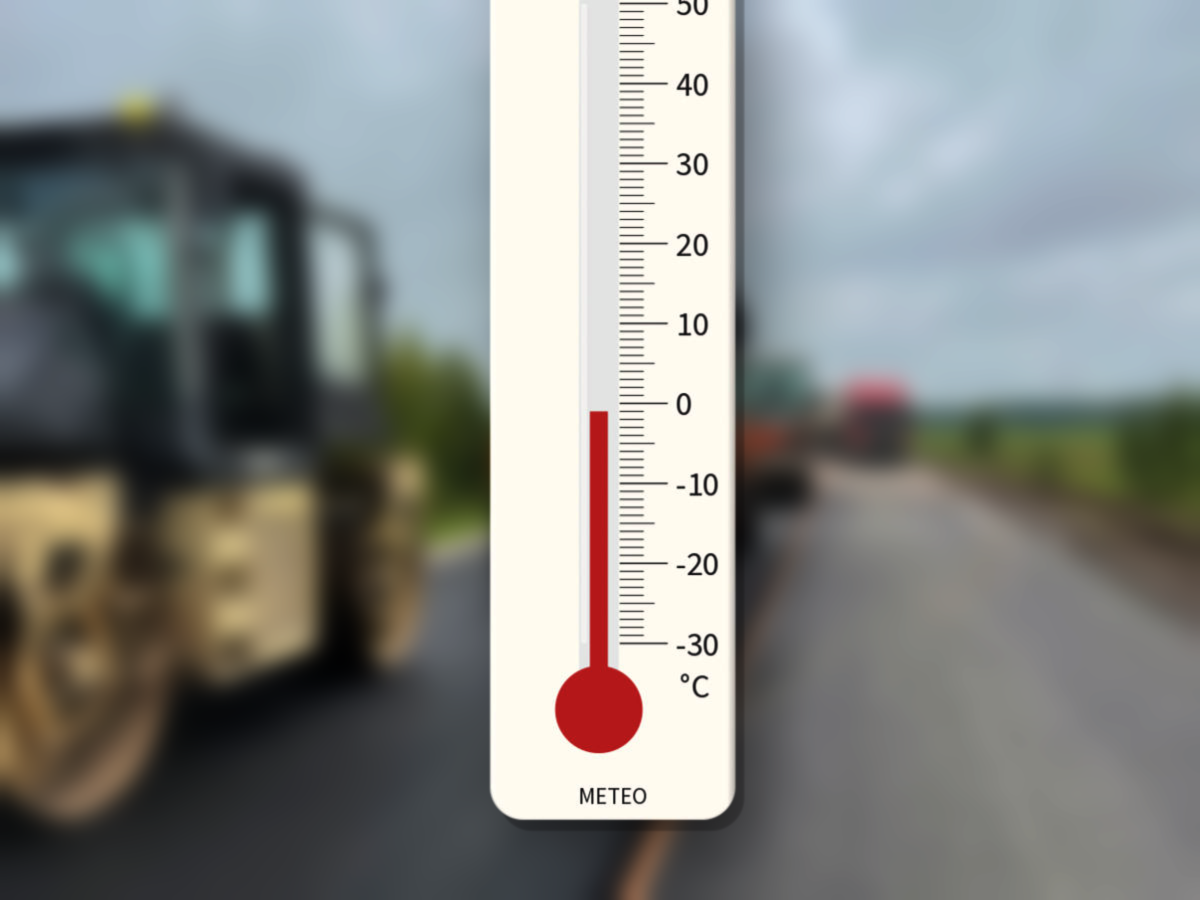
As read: **-1** °C
